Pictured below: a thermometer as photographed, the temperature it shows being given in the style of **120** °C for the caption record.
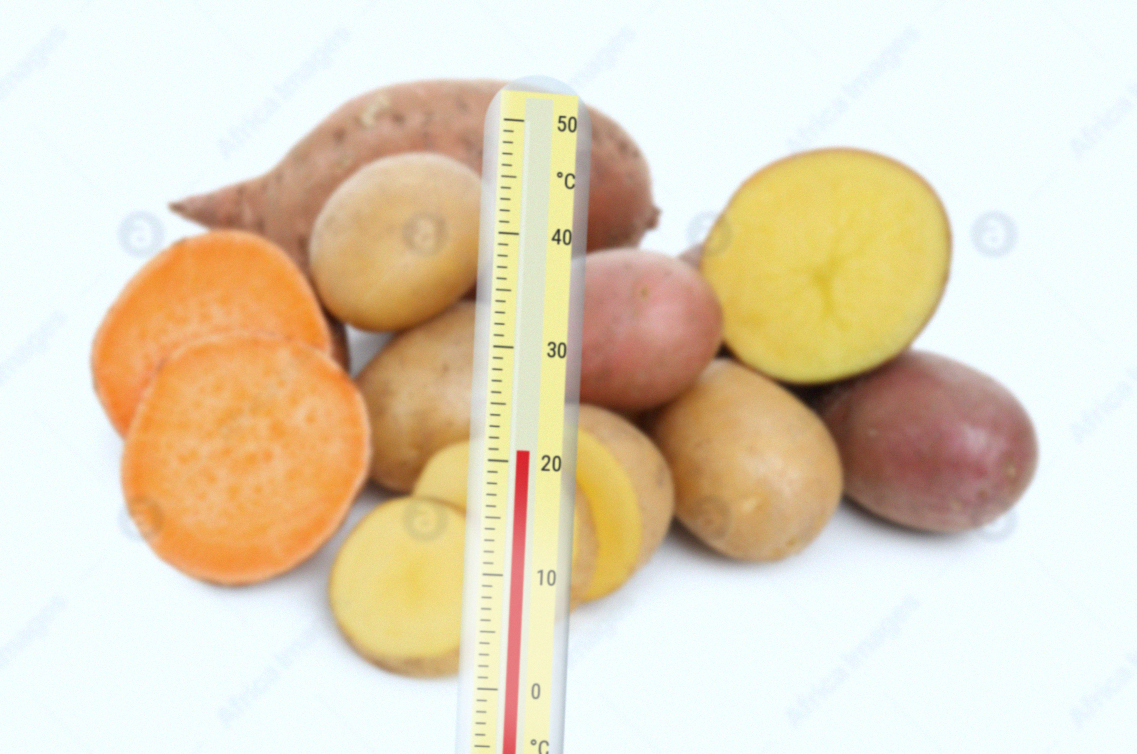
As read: **21** °C
